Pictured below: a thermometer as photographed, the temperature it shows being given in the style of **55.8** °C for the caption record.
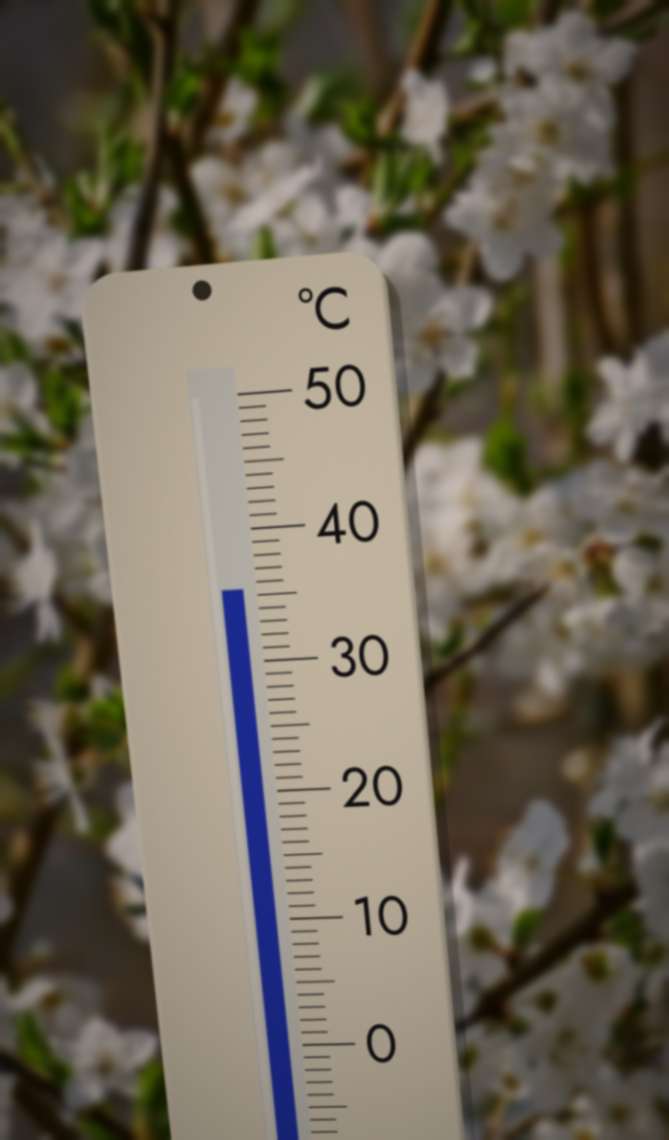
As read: **35.5** °C
